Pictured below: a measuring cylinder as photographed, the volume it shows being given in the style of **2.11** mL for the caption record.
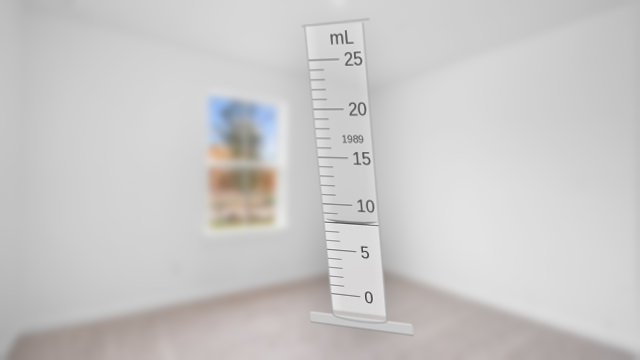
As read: **8** mL
